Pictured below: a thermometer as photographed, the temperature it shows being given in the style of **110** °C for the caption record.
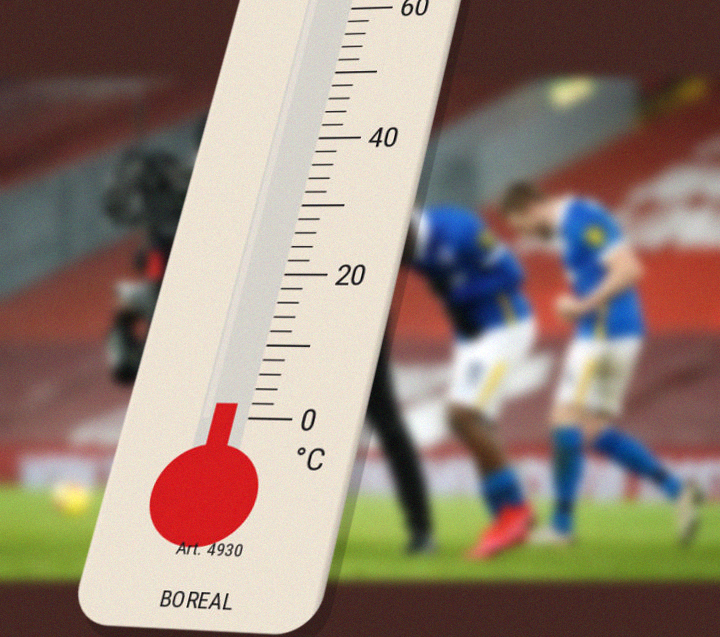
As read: **2** °C
